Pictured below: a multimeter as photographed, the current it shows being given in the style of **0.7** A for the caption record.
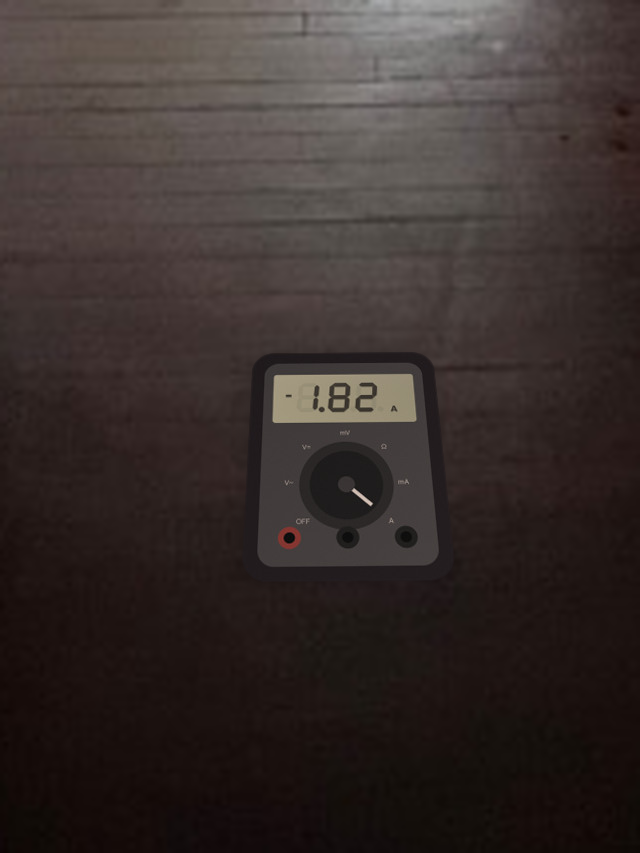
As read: **-1.82** A
